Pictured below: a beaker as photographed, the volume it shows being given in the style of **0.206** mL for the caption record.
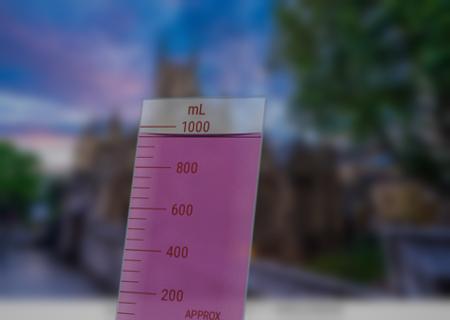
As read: **950** mL
